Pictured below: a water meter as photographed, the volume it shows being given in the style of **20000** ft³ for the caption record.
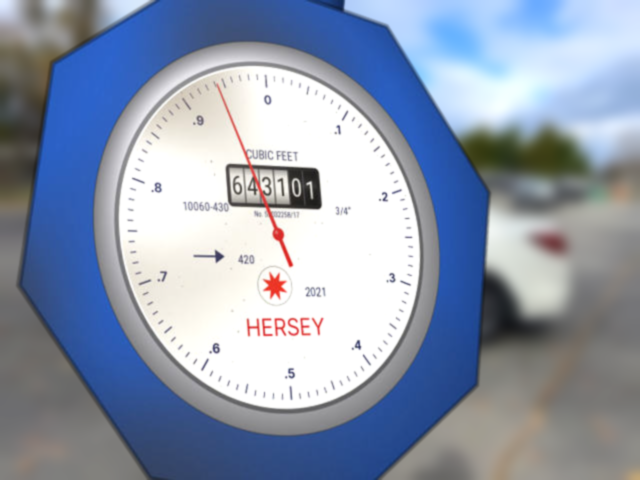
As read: **643100.94** ft³
